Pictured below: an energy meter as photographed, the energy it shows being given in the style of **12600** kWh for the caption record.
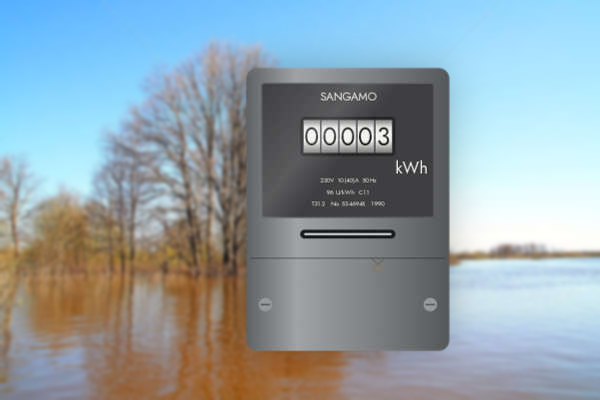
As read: **3** kWh
